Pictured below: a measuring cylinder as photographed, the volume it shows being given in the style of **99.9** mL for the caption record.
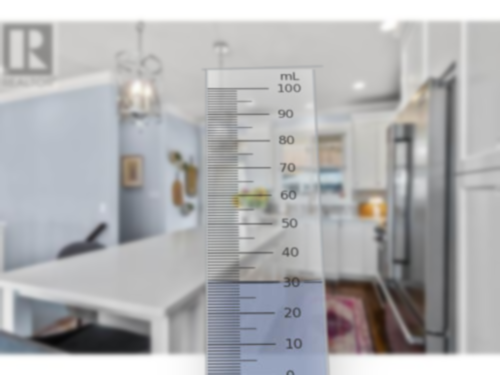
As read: **30** mL
